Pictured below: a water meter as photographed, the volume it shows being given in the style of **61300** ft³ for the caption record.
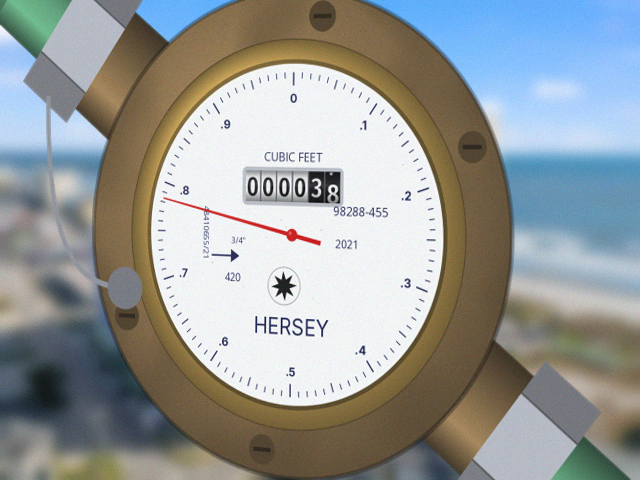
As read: **37.78** ft³
